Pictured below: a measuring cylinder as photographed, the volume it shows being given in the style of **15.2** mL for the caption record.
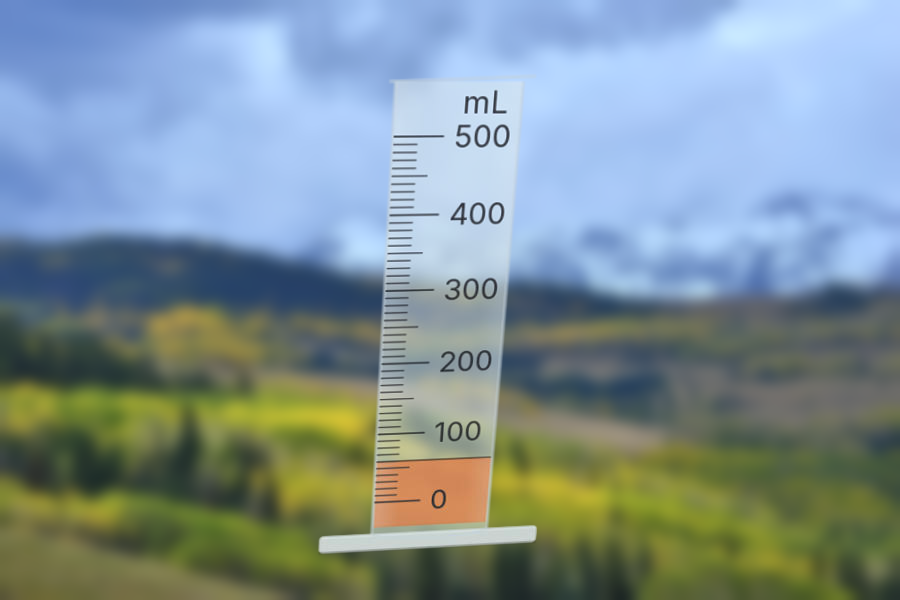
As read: **60** mL
